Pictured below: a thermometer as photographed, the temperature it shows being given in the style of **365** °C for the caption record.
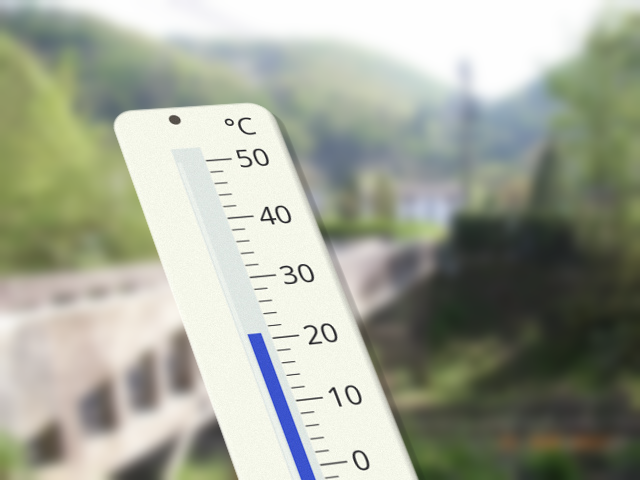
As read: **21** °C
